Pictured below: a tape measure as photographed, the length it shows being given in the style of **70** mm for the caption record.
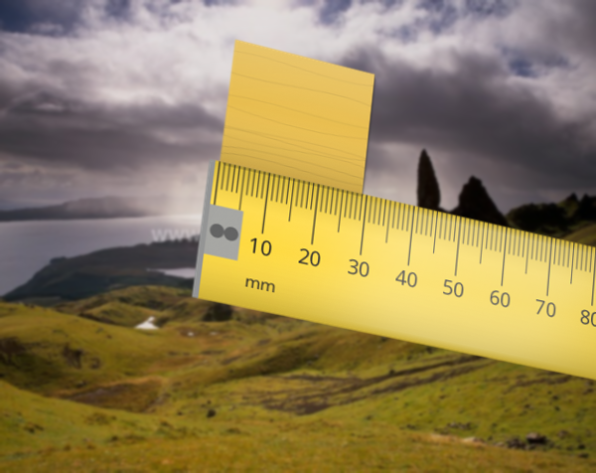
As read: **29** mm
